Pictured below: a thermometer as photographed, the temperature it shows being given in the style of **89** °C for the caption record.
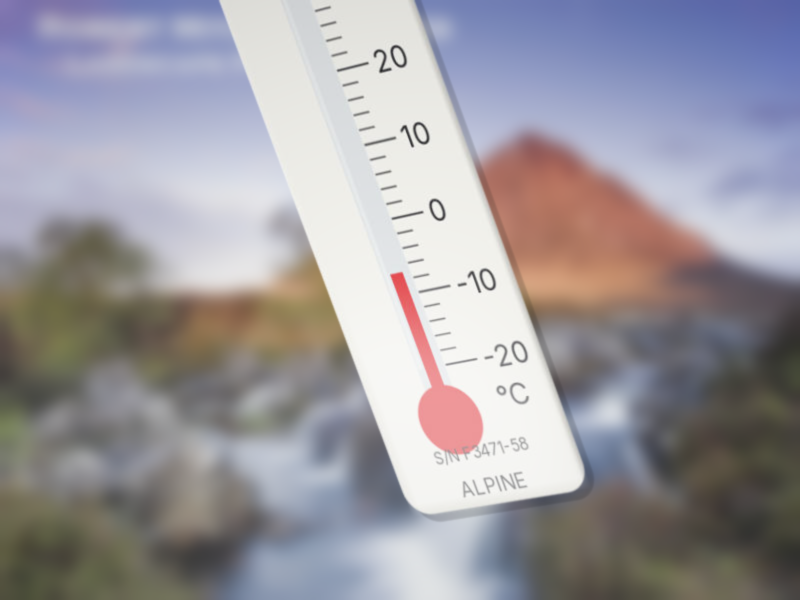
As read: **-7** °C
